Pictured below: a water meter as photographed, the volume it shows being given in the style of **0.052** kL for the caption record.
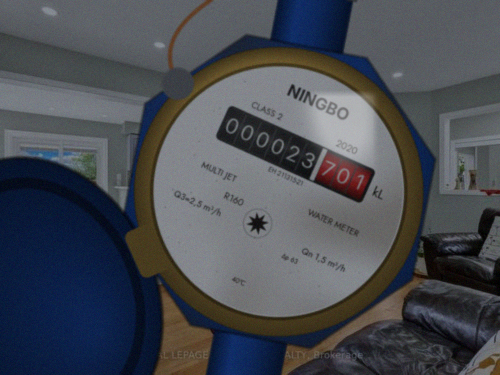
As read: **23.701** kL
